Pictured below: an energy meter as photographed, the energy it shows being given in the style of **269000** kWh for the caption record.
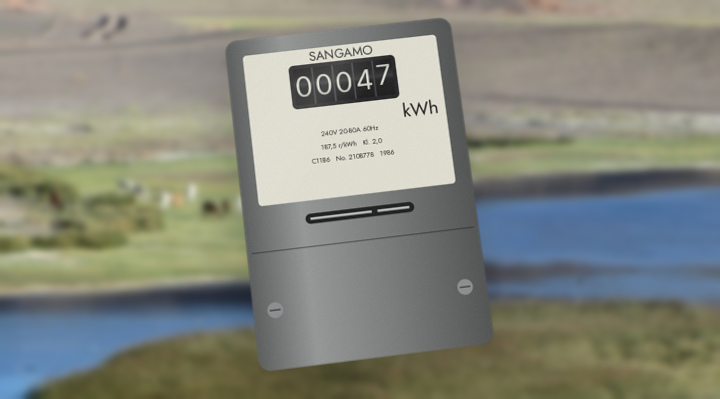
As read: **47** kWh
